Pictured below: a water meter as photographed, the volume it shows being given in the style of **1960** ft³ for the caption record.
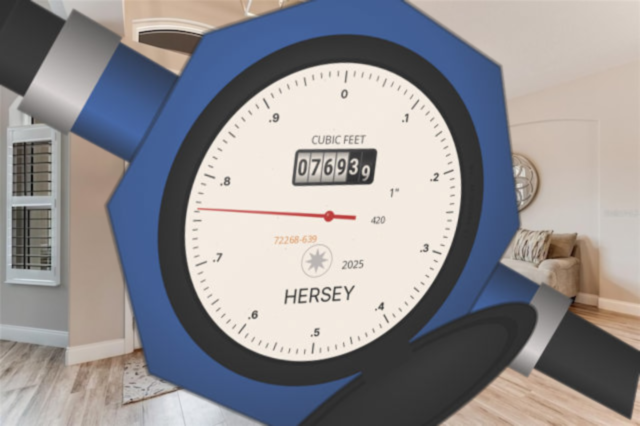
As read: **76938.76** ft³
